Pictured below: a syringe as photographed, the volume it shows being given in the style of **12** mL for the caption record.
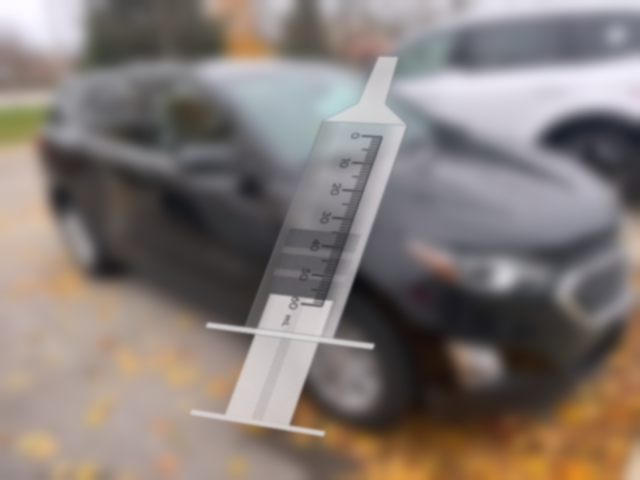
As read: **35** mL
